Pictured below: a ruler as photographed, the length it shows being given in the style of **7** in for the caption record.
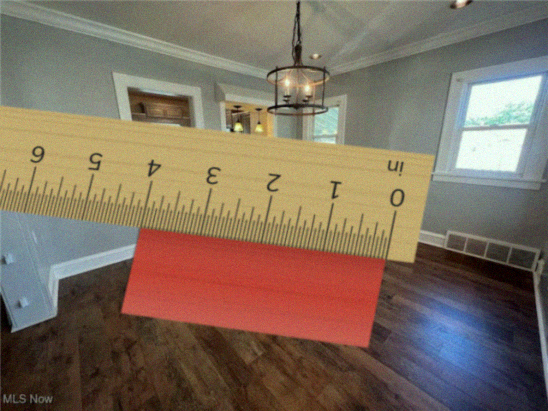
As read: **4** in
